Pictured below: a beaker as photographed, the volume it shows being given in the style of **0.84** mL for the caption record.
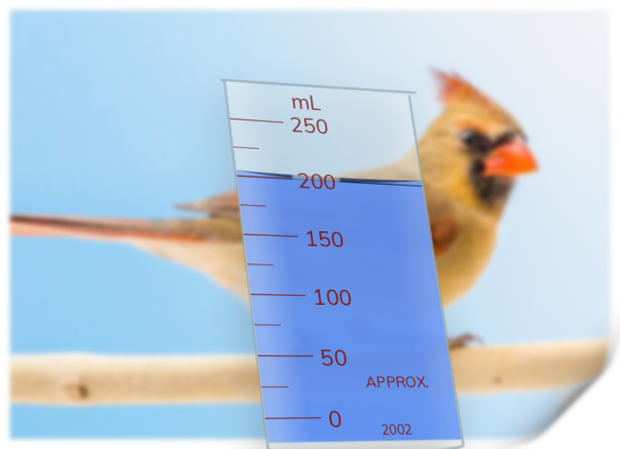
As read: **200** mL
